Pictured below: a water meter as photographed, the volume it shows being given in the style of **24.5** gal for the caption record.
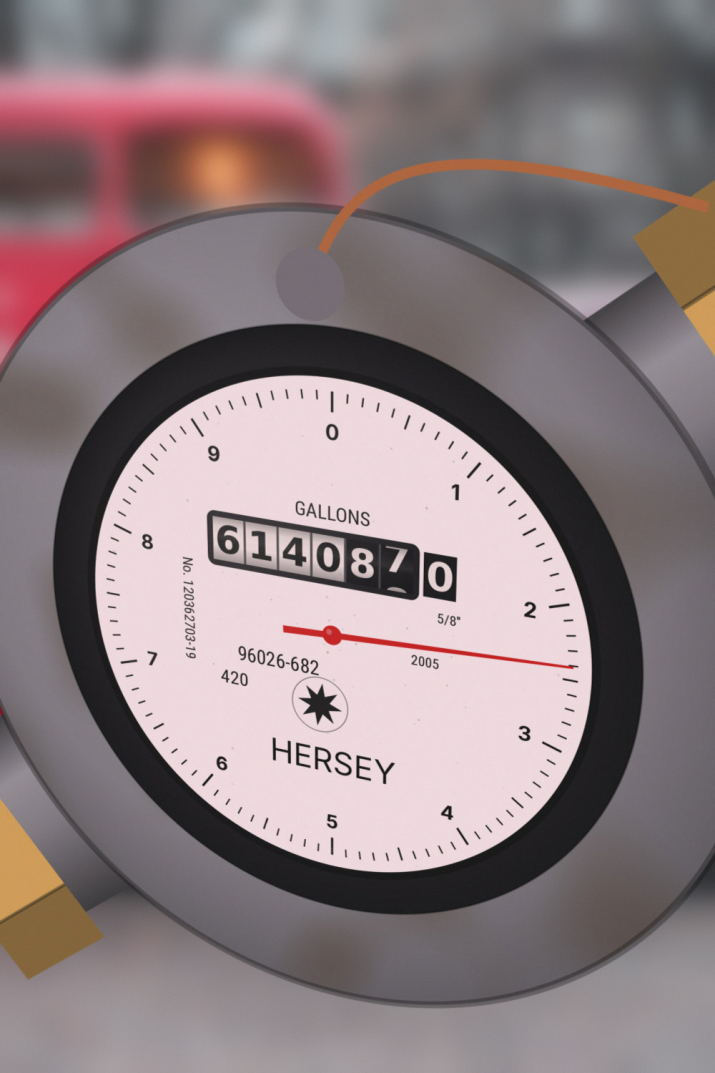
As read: **6140872.4** gal
